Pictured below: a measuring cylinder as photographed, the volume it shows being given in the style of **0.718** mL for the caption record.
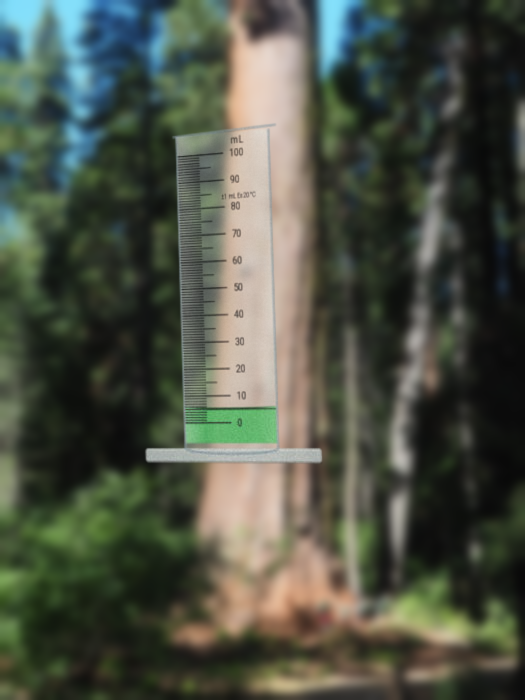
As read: **5** mL
